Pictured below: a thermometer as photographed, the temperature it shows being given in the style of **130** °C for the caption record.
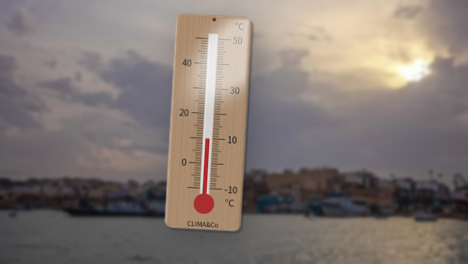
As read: **10** °C
